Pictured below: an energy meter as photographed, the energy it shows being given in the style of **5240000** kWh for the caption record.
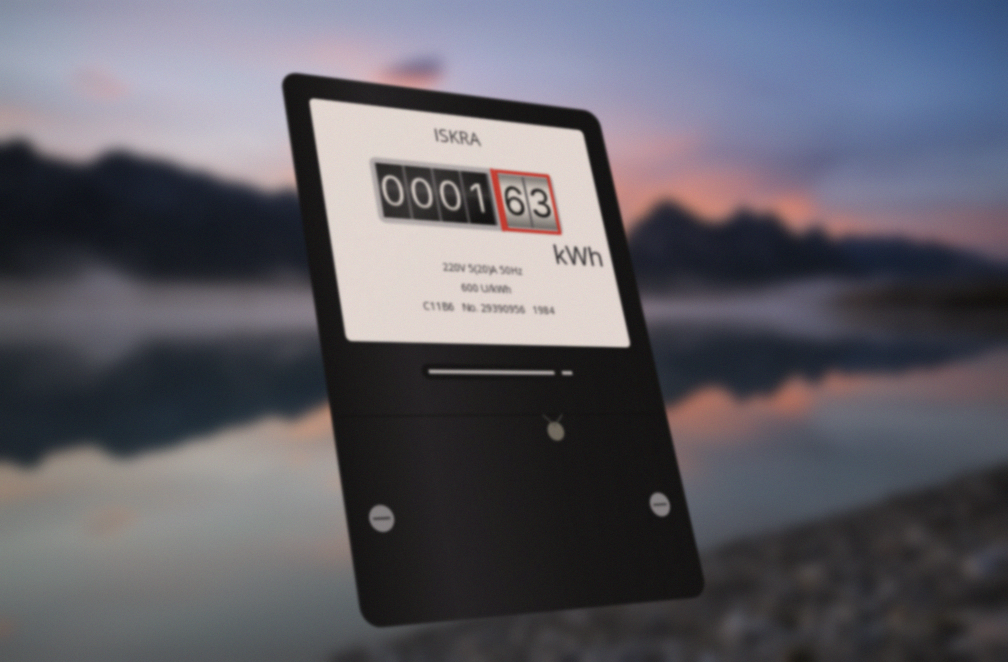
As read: **1.63** kWh
